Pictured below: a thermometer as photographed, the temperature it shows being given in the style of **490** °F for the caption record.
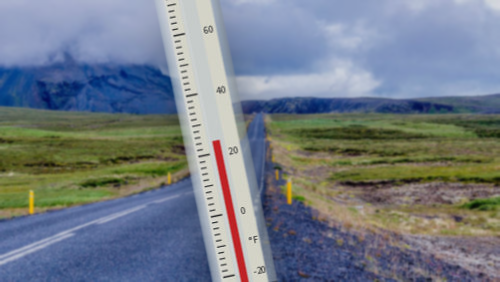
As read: **24** °F
